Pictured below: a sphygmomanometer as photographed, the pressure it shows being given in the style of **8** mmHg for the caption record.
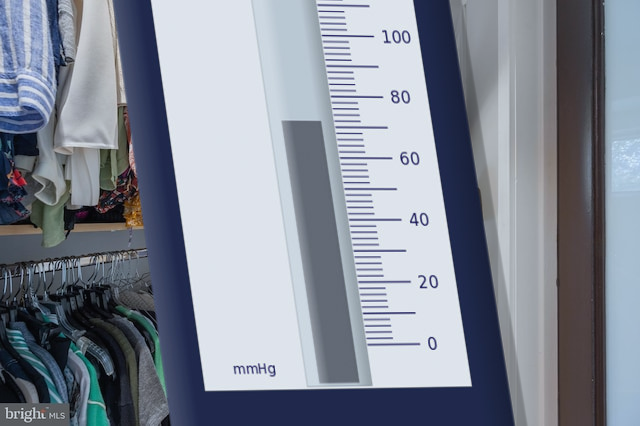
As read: **72** mmHg
